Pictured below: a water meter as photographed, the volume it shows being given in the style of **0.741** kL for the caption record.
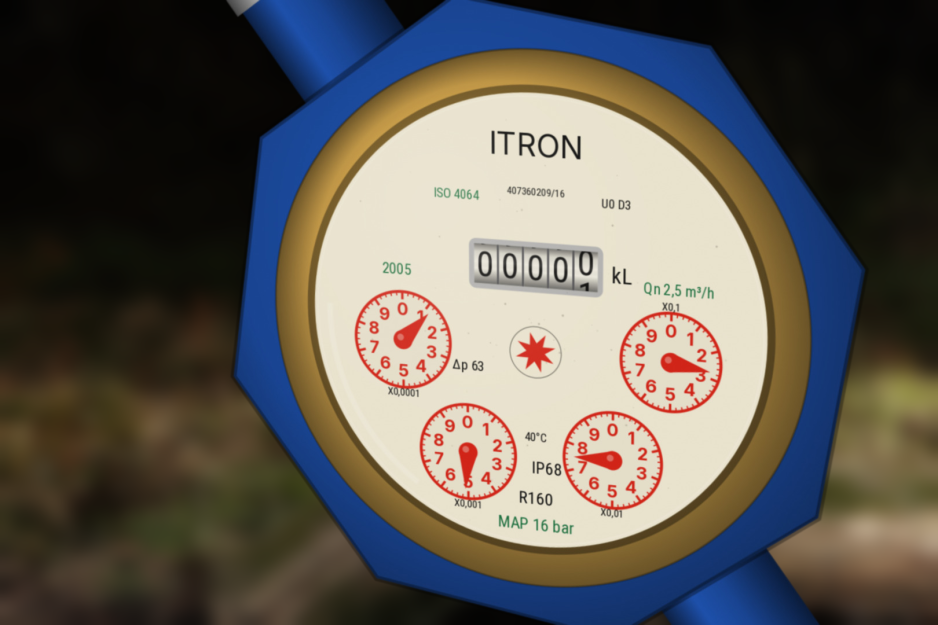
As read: **0.2751** kL
